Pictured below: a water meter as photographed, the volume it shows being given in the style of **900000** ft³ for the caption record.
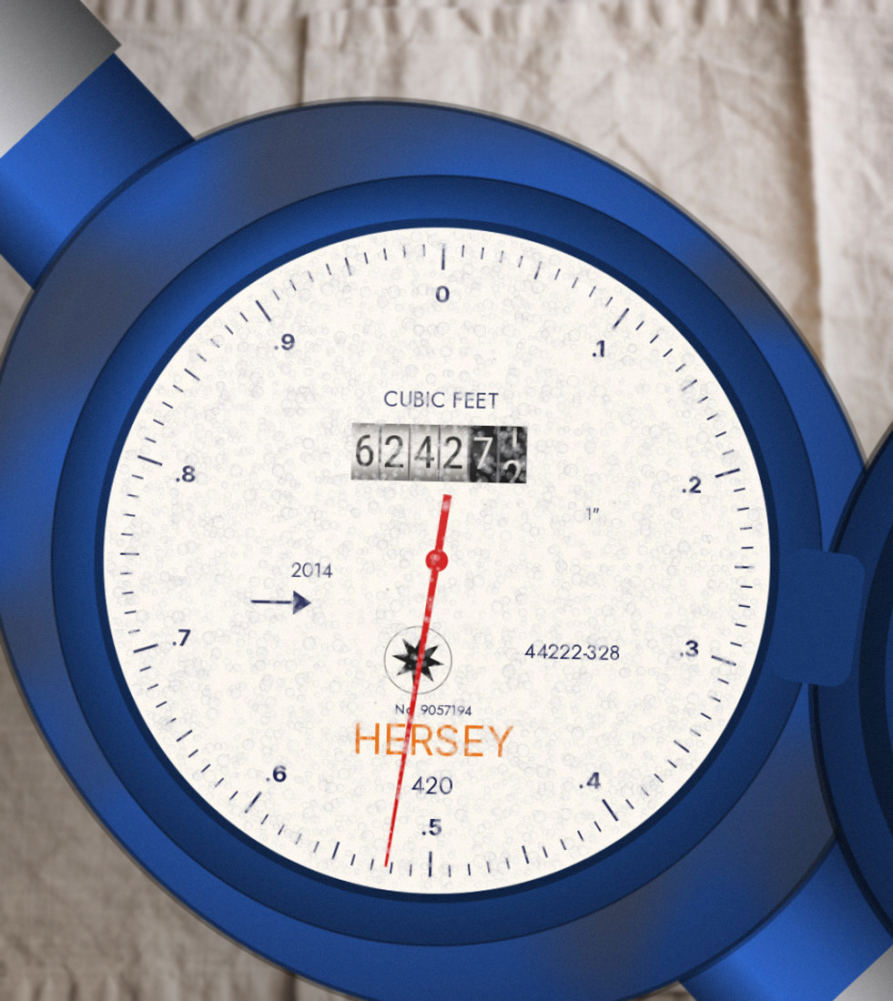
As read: **624271.52** ft³
